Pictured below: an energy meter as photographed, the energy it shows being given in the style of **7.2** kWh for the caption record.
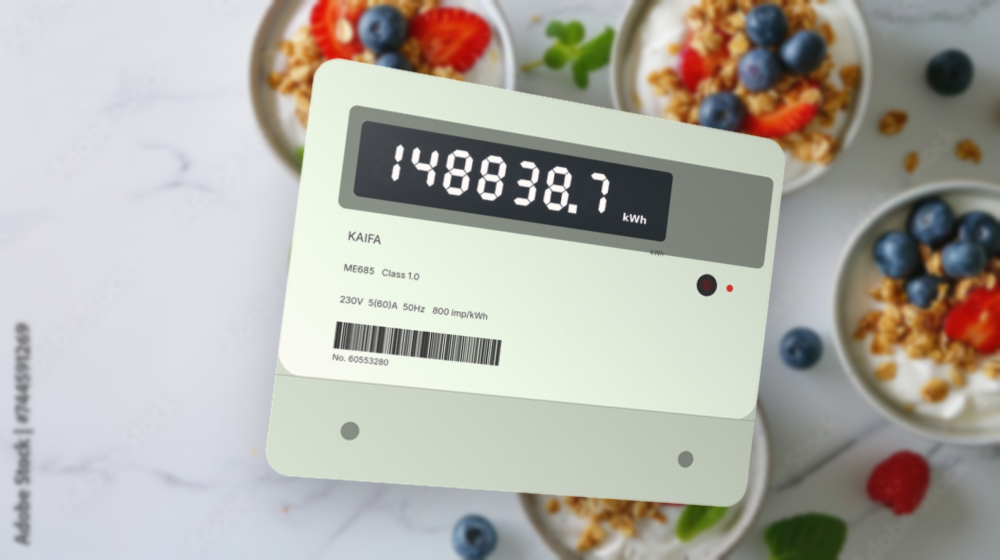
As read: **148838.7** kWh
